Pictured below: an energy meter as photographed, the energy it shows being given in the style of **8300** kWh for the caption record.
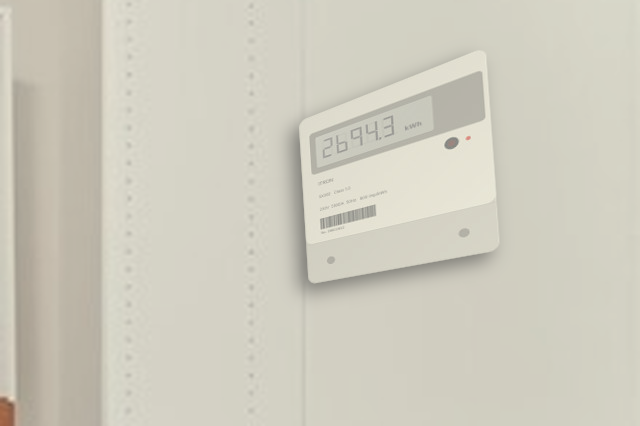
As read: **2694.3** kWh
